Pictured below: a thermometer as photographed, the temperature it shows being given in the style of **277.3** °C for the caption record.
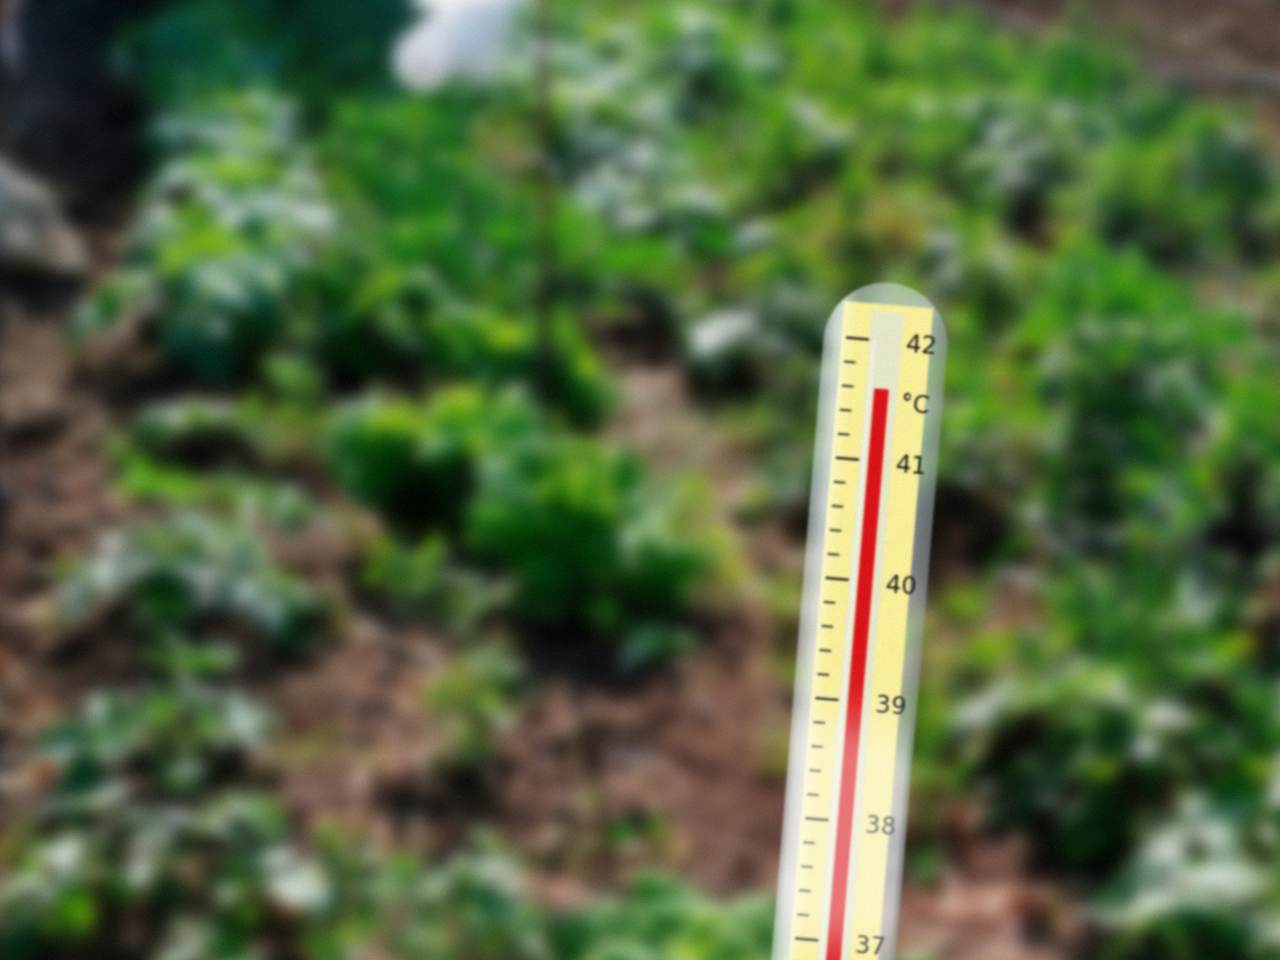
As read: **41.6** °C
